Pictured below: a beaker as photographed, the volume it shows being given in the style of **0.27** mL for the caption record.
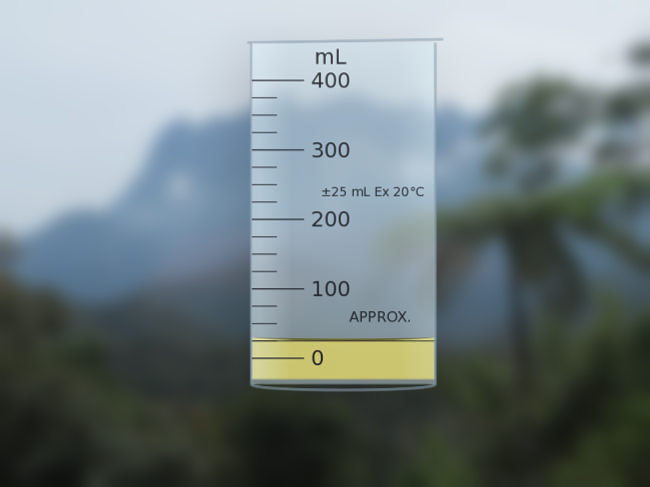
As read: **25** mL
